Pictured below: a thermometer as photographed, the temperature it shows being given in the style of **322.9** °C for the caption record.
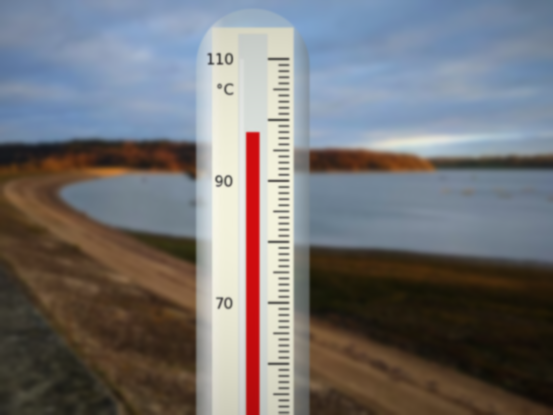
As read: **98** °C
